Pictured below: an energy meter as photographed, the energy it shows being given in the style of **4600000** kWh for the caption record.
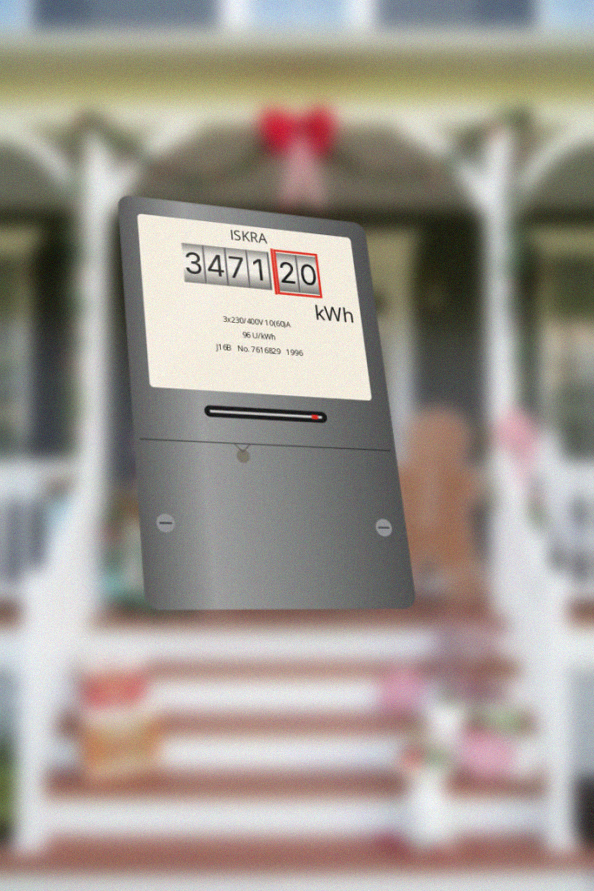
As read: **3471.20** kWh
